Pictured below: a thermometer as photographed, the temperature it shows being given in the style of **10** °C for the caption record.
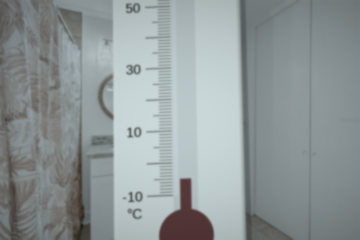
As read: **-5** °C
